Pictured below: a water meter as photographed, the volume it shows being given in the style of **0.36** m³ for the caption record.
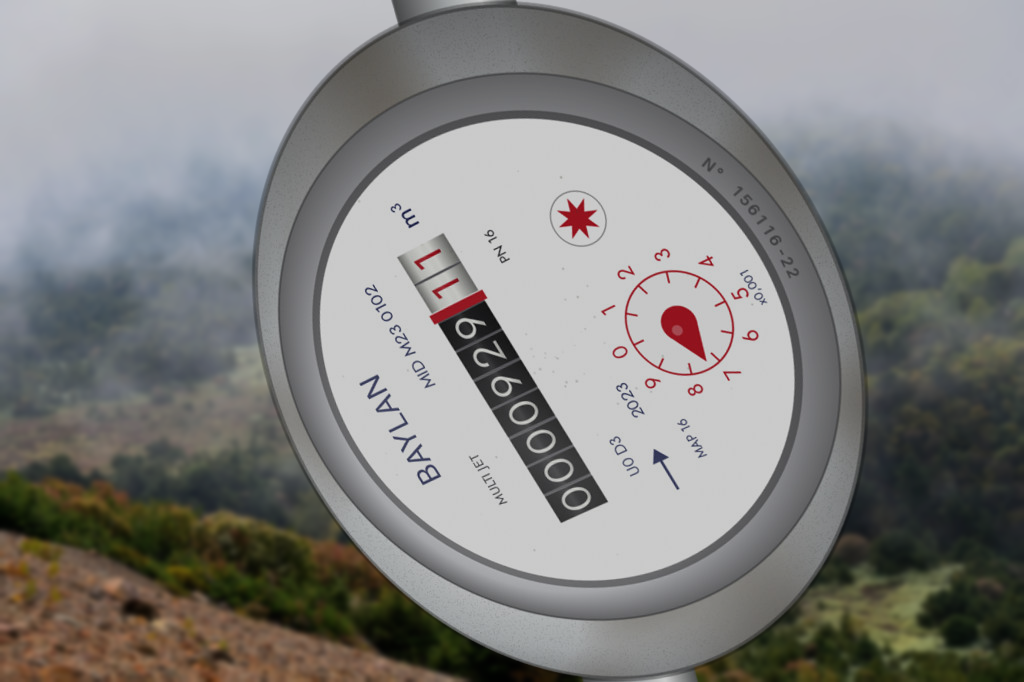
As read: **929.117** m³
